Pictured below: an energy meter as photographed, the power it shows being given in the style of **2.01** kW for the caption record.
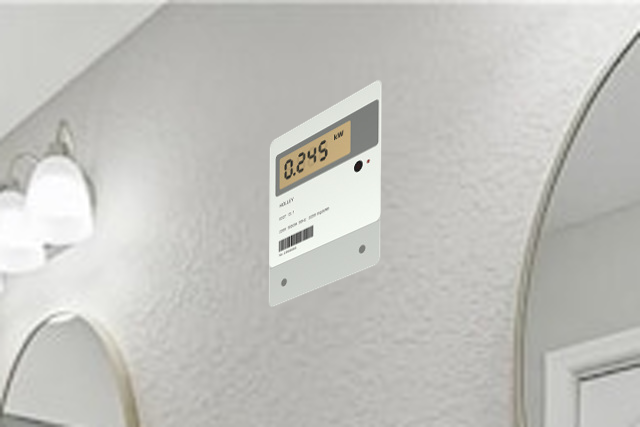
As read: **0.245** kW
